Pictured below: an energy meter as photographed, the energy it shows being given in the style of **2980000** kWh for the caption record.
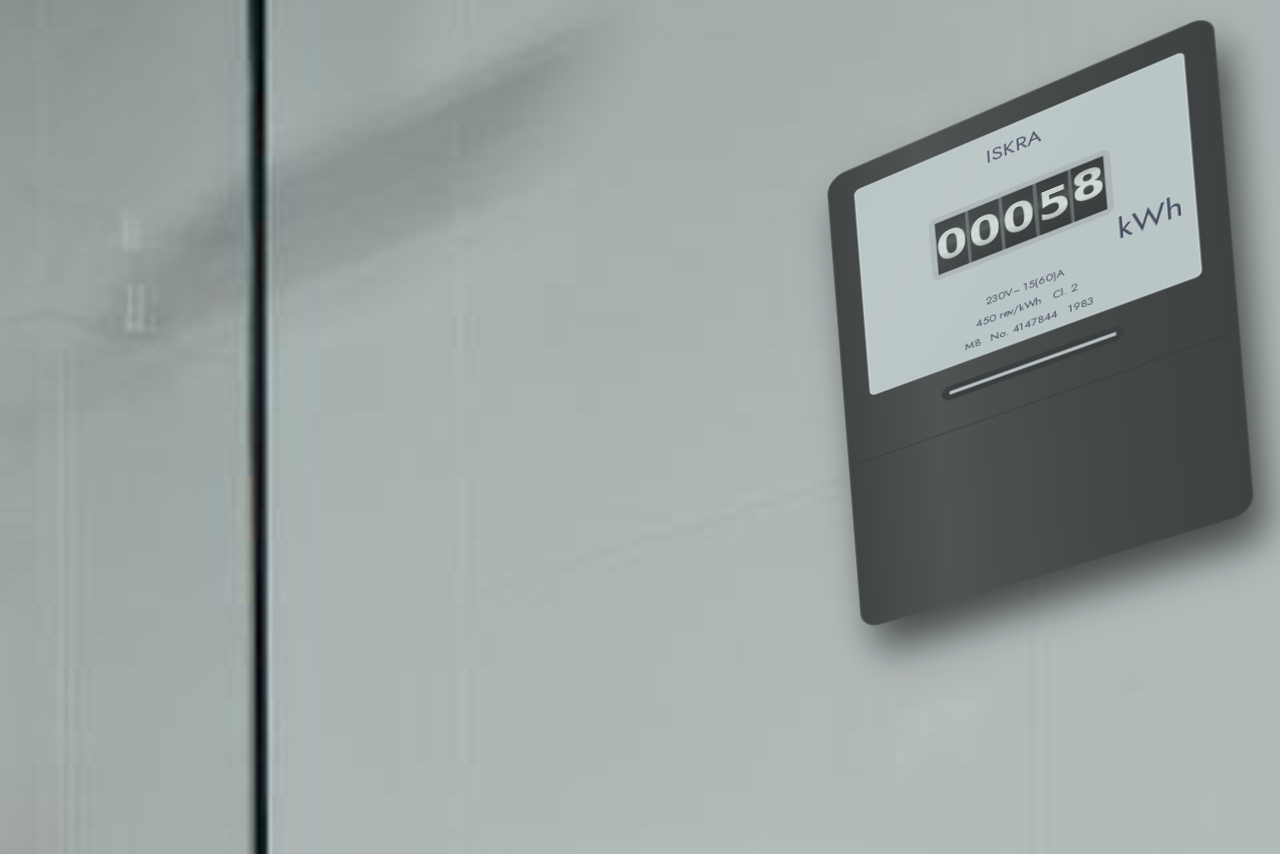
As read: **58** kWh
